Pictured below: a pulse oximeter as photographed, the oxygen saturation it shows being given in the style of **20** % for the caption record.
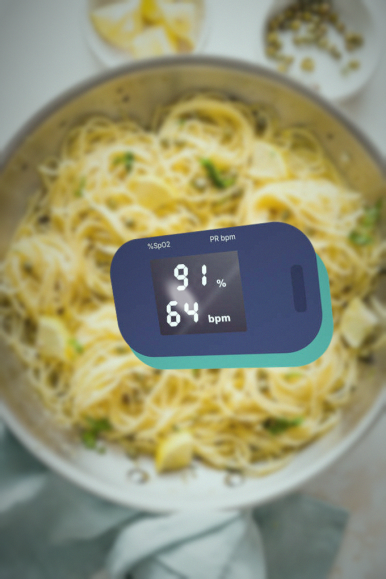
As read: **91** %
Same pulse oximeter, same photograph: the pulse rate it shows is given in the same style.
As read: **64** bpm
